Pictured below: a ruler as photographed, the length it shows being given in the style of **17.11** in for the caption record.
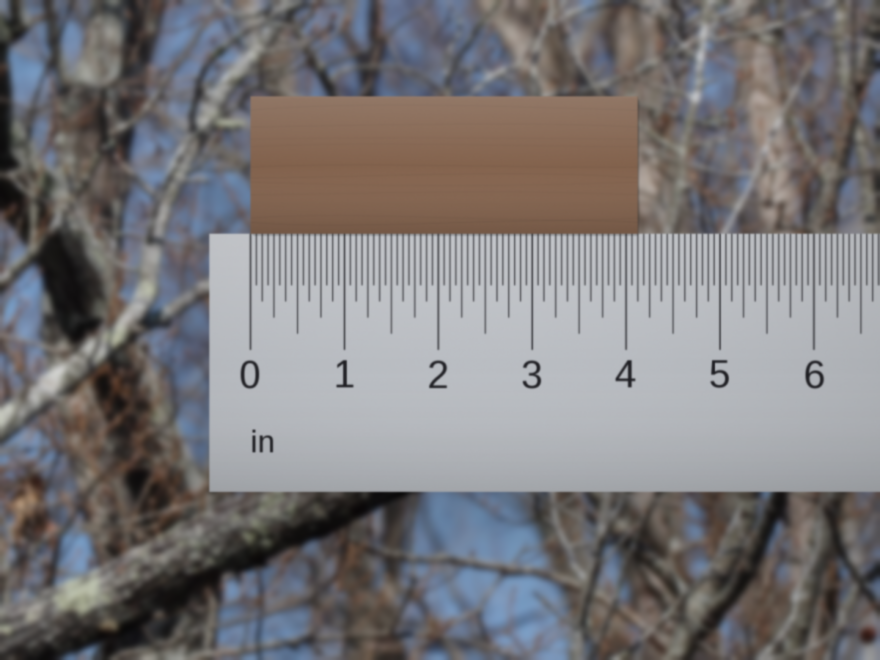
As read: **4.125** in
